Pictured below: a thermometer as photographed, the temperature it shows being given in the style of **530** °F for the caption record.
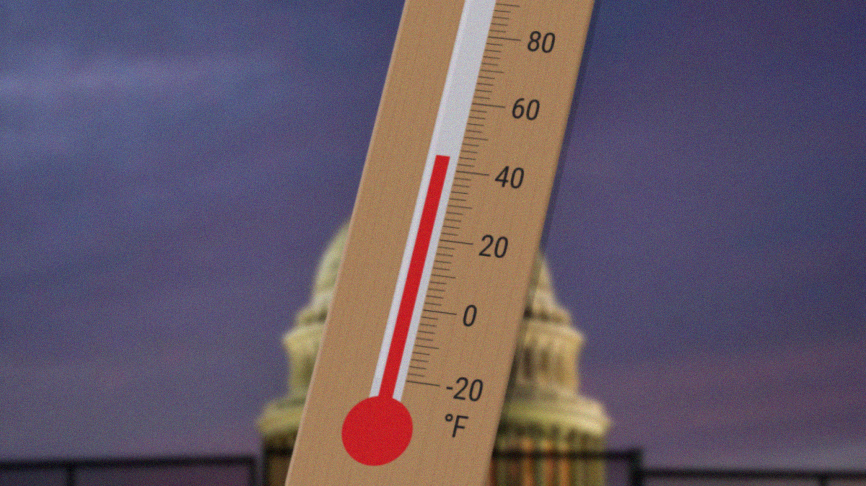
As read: **44** °F
